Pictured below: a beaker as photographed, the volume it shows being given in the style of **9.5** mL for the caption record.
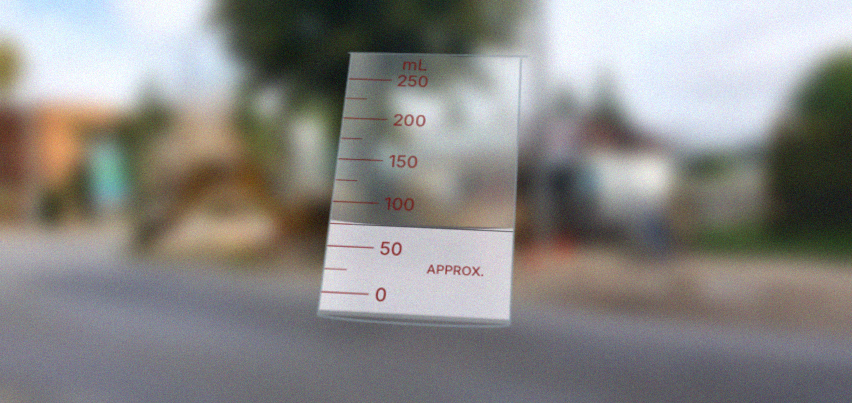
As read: **75** mL
